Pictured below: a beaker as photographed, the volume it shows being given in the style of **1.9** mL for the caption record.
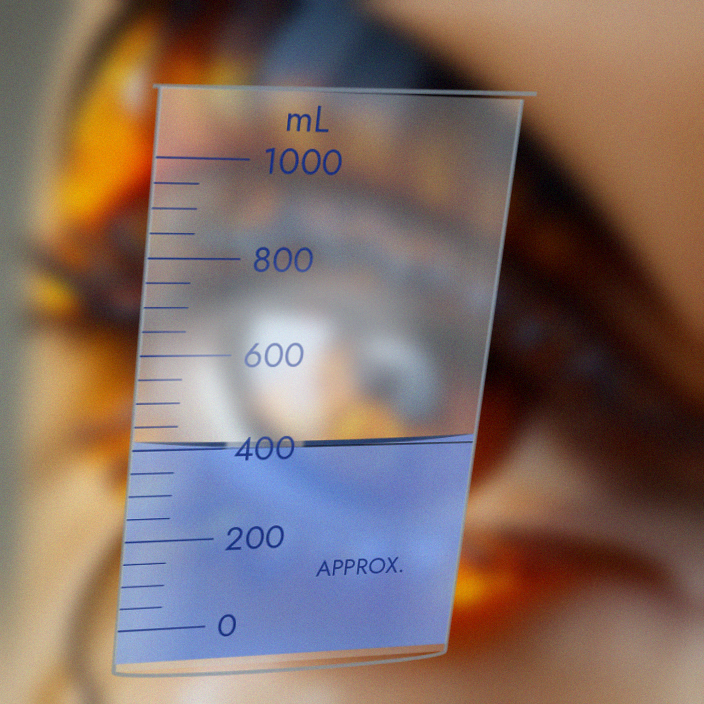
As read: **400** mL
